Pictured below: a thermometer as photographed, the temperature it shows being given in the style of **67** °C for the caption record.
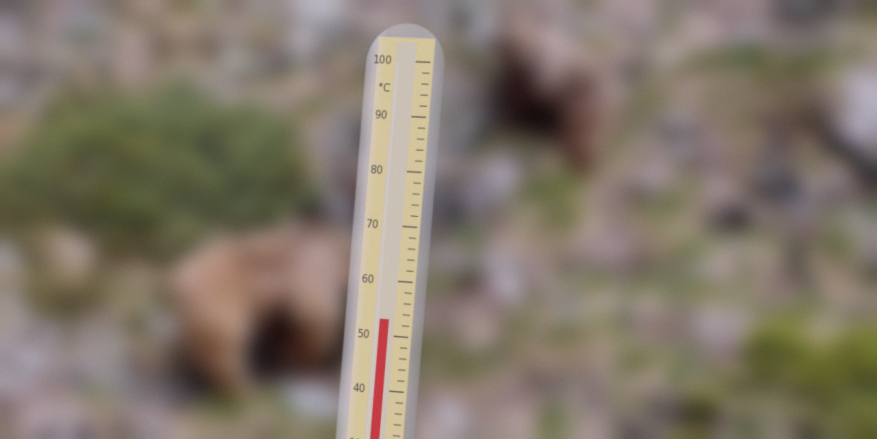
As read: **53** °C
